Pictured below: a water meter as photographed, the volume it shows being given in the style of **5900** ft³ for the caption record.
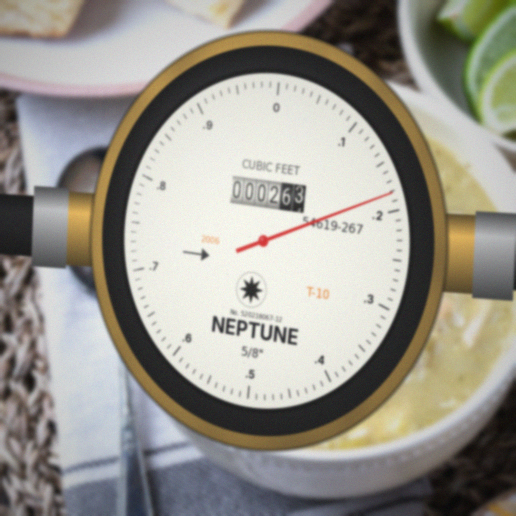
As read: **263.18** ft³
